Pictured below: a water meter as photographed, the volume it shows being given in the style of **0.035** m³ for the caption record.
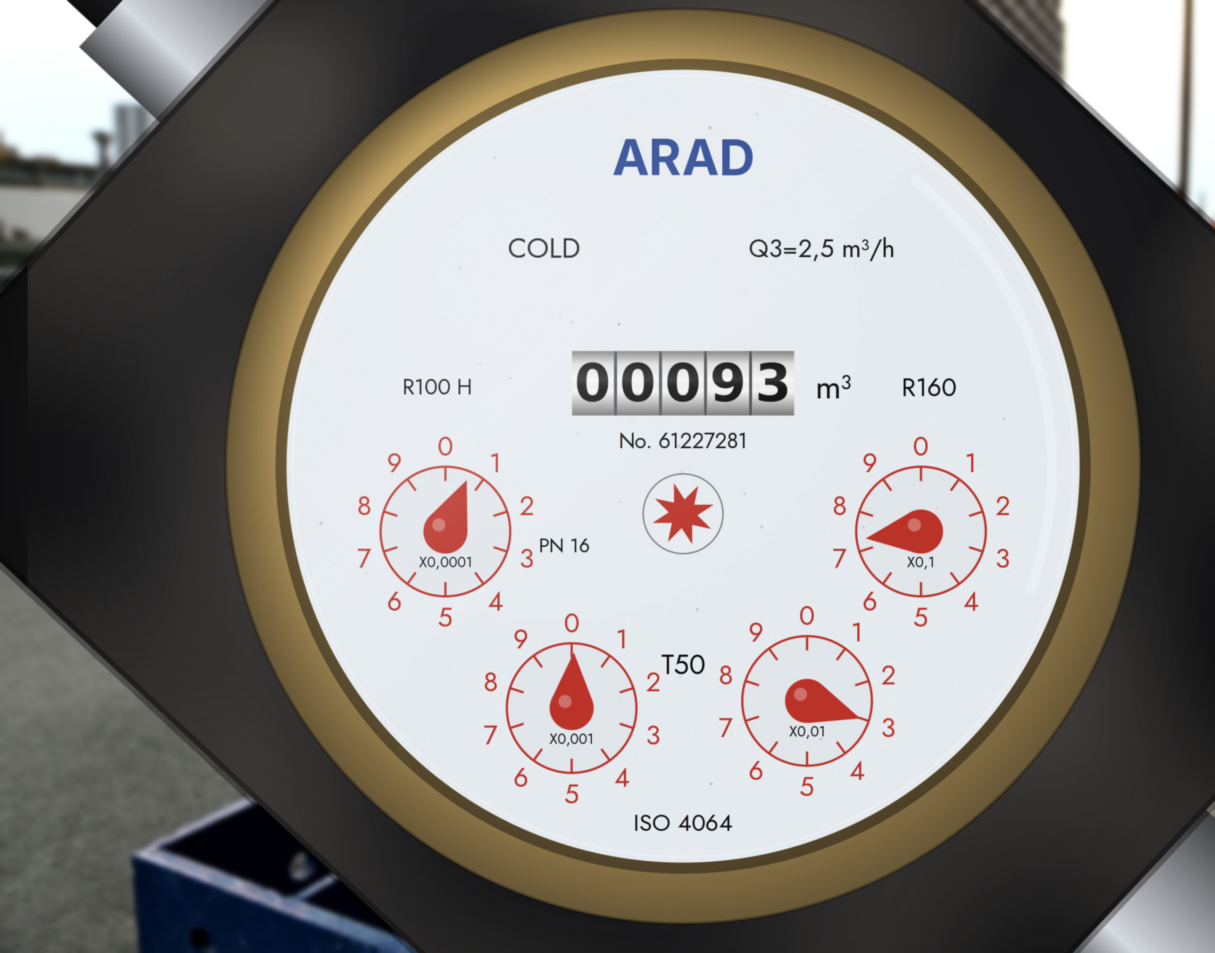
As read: **93.7300** m³
